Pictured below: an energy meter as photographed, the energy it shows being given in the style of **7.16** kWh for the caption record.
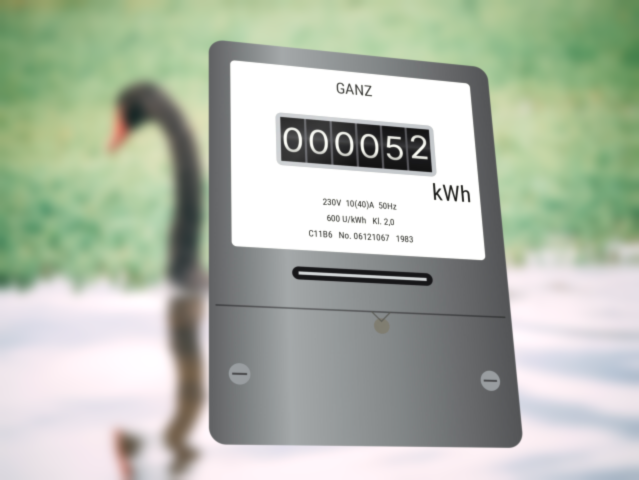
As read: **52** kWh
